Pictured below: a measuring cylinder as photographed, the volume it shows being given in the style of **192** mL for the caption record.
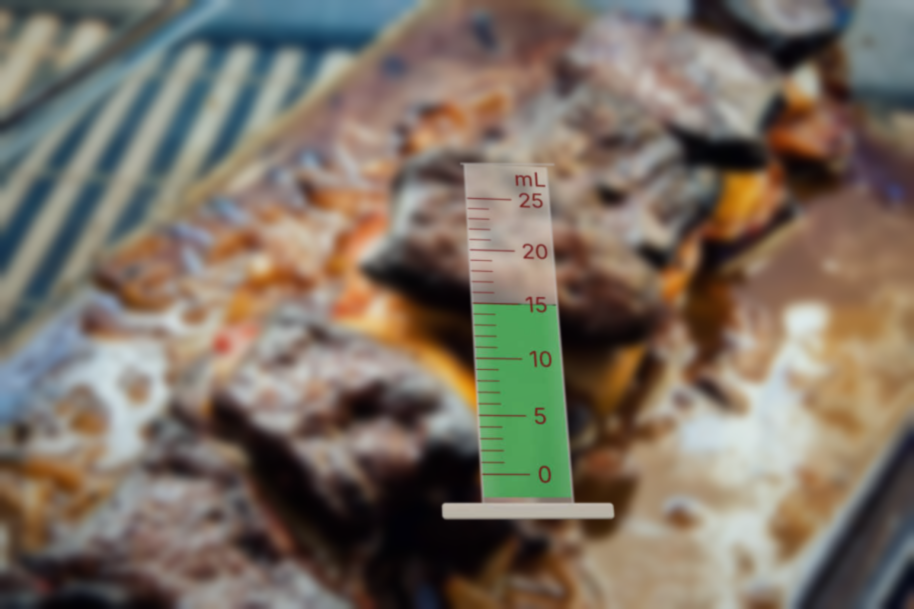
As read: **15** mL
